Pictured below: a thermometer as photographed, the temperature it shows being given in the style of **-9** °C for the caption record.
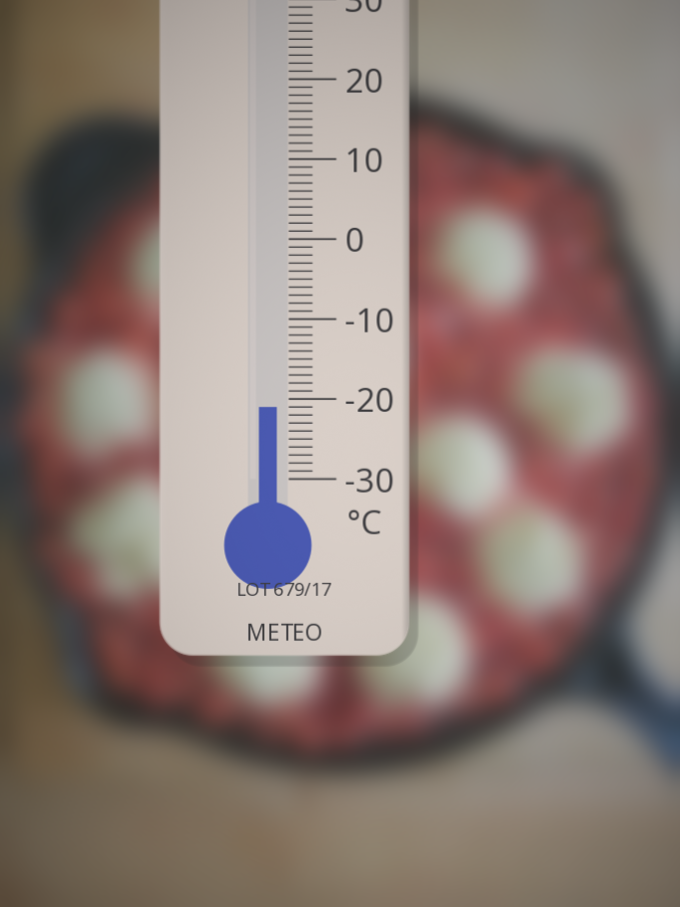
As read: **-21** °C
